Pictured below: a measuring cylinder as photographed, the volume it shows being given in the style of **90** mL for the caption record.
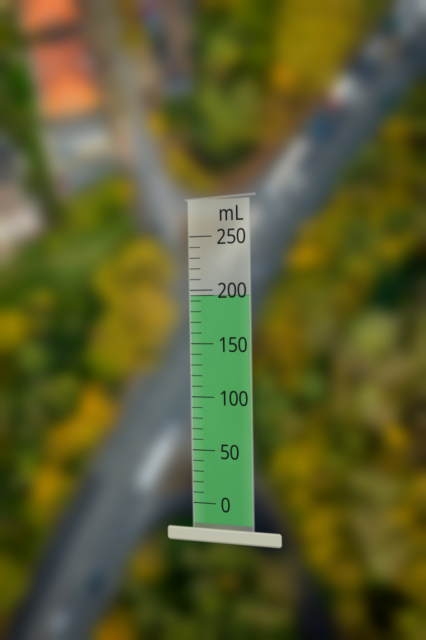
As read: **195** mL
